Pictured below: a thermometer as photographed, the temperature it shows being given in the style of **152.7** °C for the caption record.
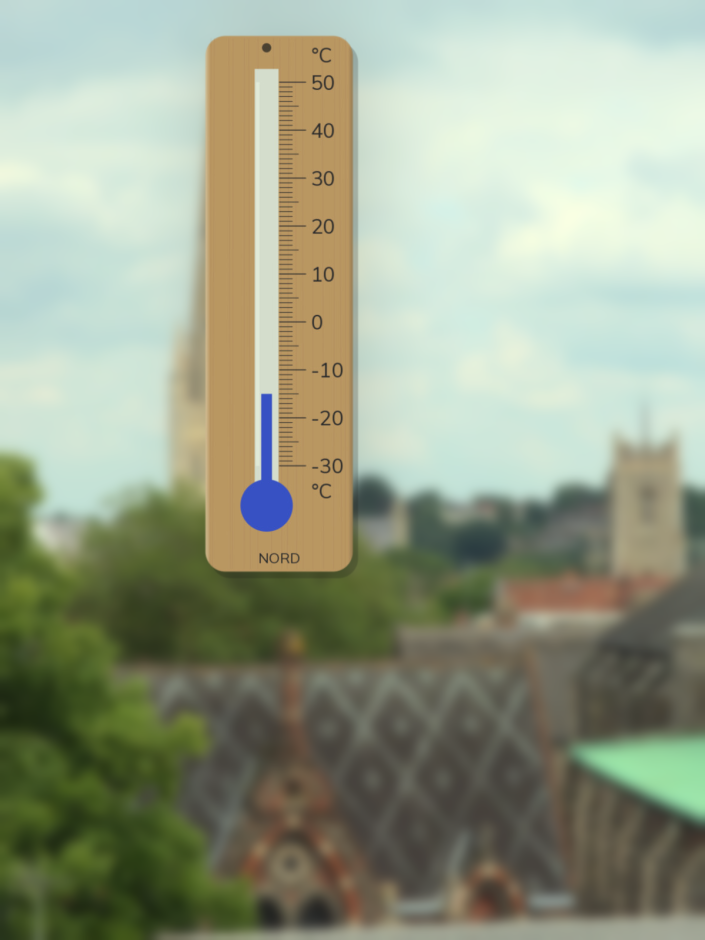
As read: **-15** °C
